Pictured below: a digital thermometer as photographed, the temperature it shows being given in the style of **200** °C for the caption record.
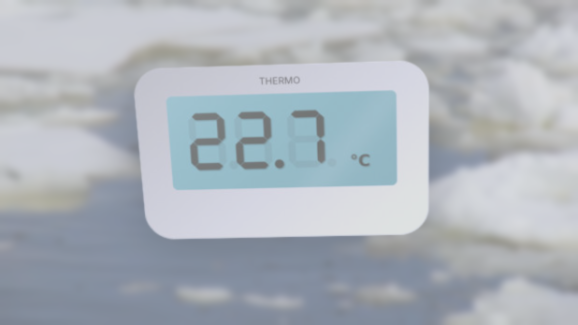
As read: **22.7** °C
